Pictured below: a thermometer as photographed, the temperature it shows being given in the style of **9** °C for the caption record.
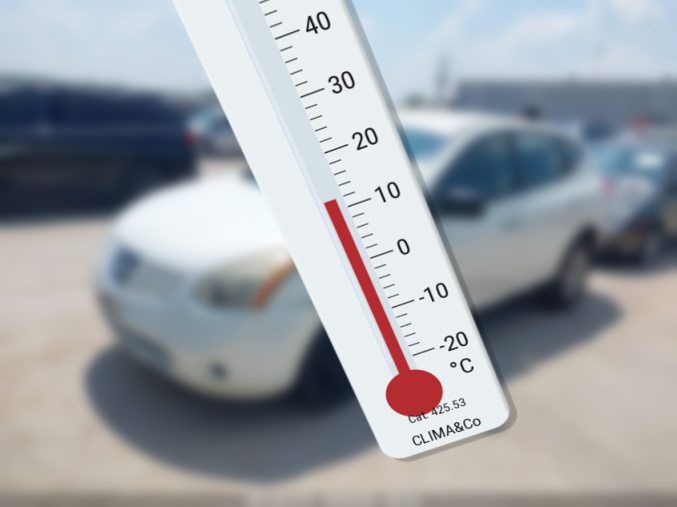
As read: **12** °C
